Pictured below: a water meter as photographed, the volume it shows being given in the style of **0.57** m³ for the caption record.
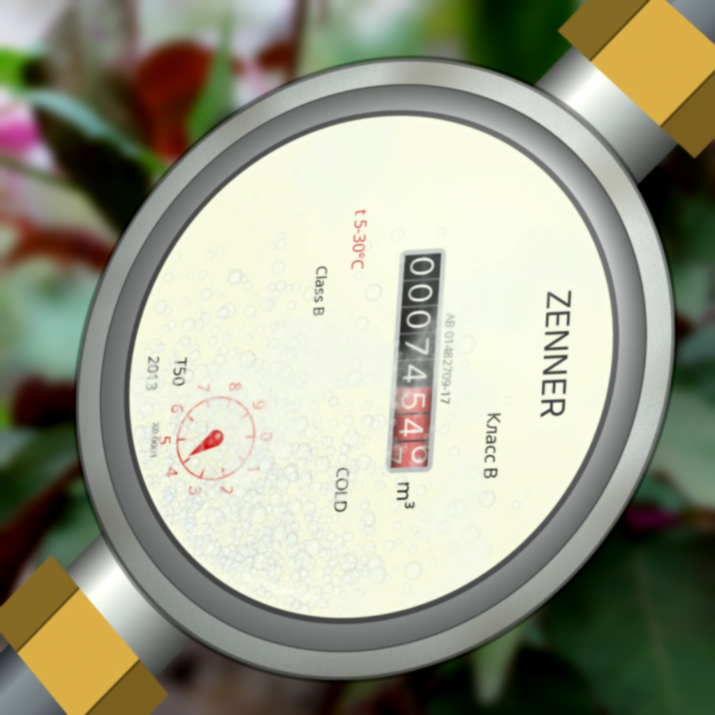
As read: **74.5464** m³
